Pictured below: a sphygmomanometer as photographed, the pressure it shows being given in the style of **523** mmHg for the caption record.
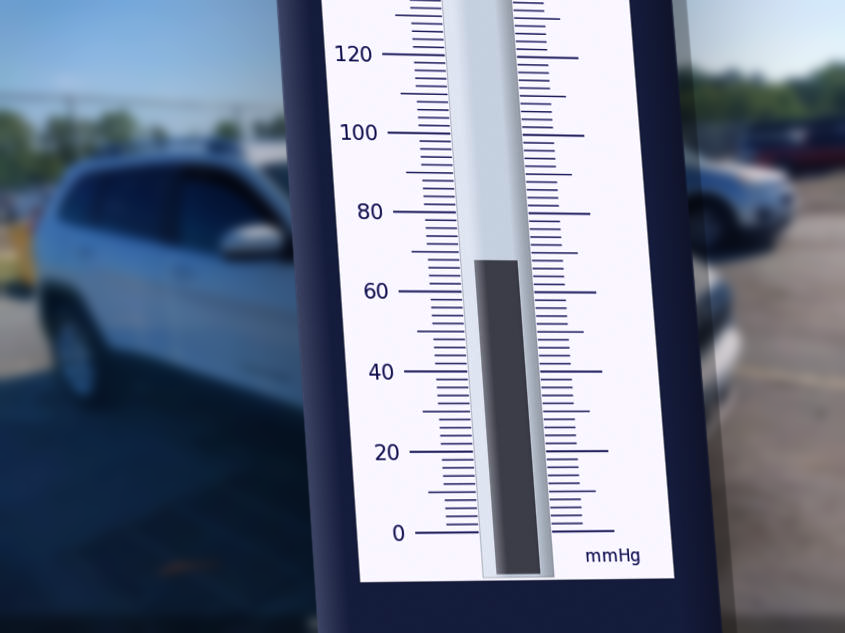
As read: **68** mmHg
